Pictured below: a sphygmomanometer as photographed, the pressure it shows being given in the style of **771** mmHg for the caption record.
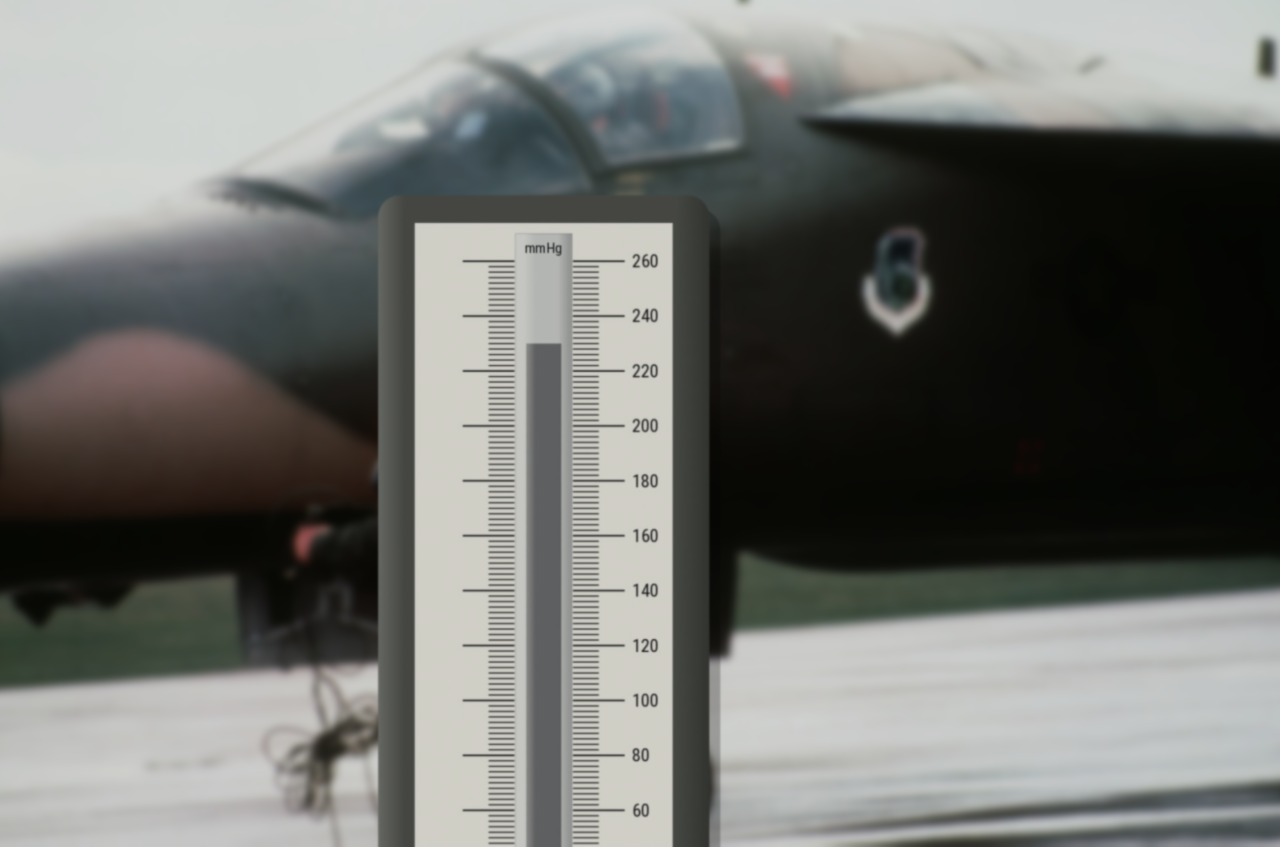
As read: **230** mmHg
